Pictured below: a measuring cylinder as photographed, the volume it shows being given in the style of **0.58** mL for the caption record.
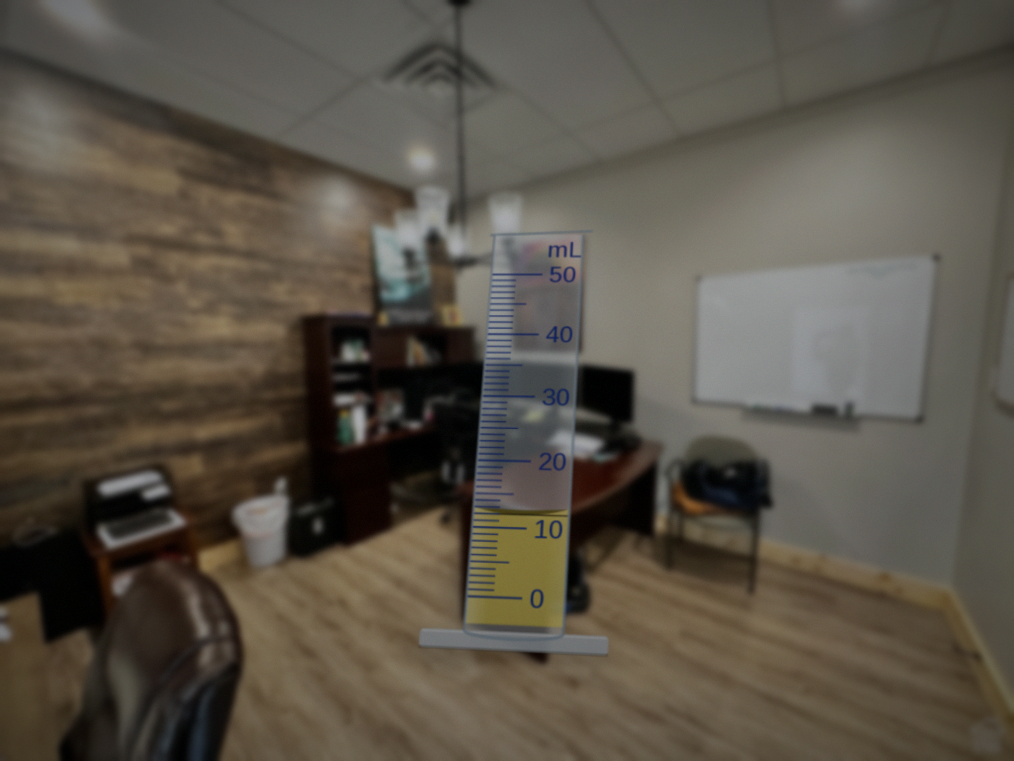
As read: **12** mL
